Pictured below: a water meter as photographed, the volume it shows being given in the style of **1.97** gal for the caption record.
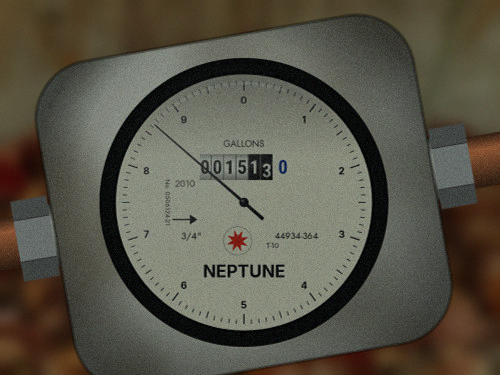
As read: **15128.6** gal
